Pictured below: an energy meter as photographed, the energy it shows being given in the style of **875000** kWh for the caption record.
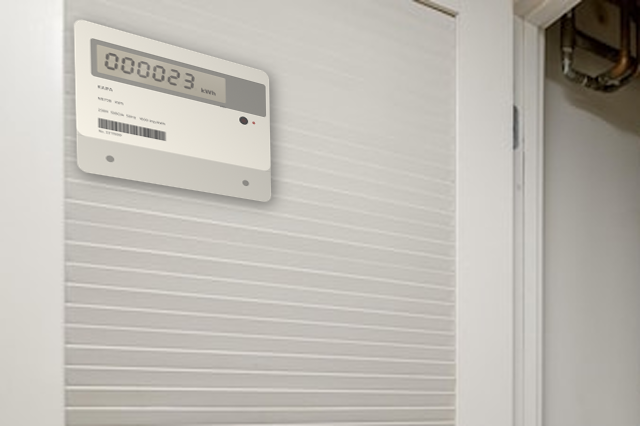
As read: **23** kWh
